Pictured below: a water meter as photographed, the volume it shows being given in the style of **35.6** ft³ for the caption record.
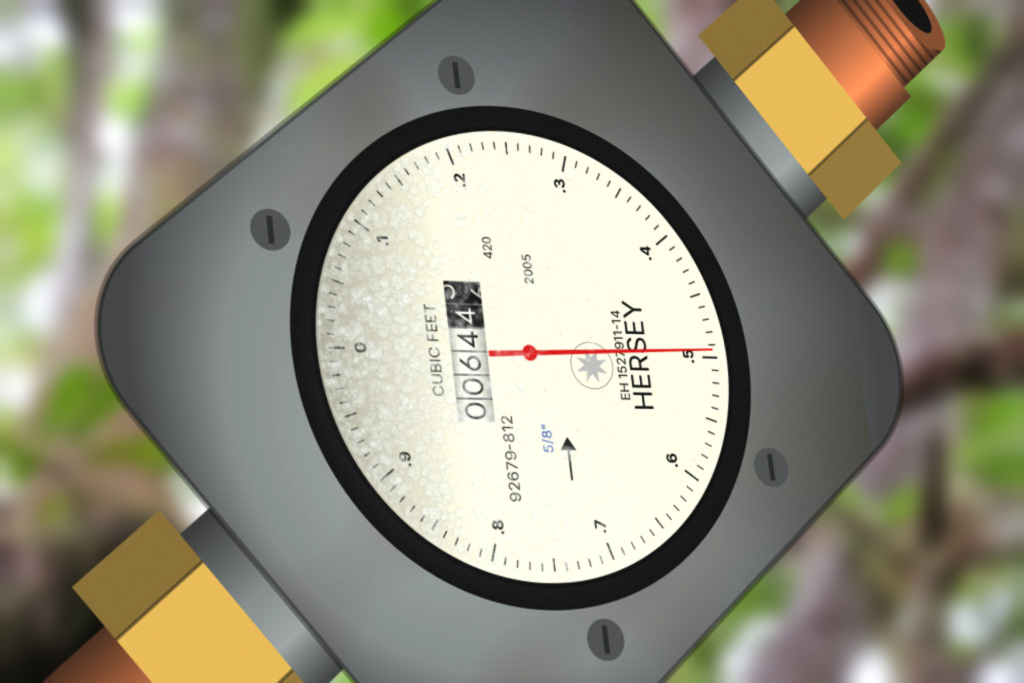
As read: **6445.49** ft³
